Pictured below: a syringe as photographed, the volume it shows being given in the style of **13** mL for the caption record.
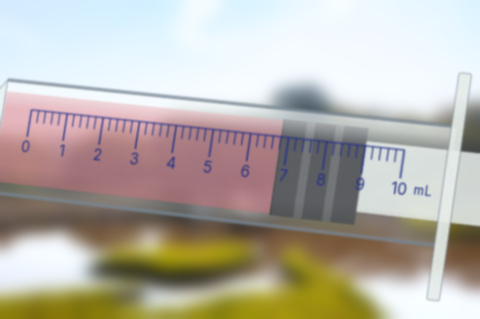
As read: **6.8** mL
